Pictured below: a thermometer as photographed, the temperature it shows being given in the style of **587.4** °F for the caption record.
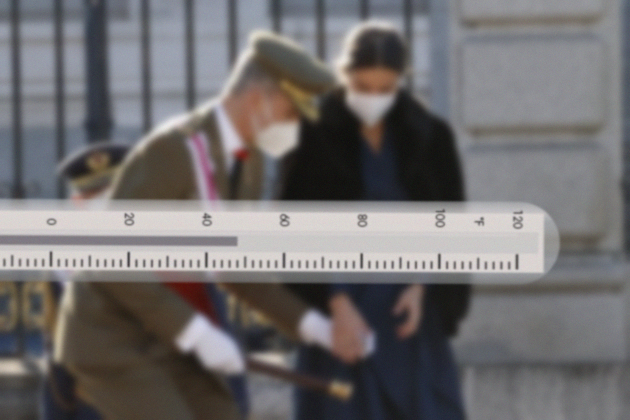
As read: **48** °F
